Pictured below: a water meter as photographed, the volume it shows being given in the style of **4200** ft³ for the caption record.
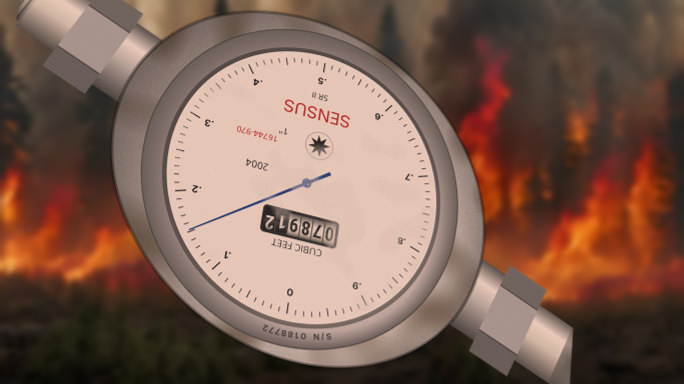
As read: **78912.15** ft³
